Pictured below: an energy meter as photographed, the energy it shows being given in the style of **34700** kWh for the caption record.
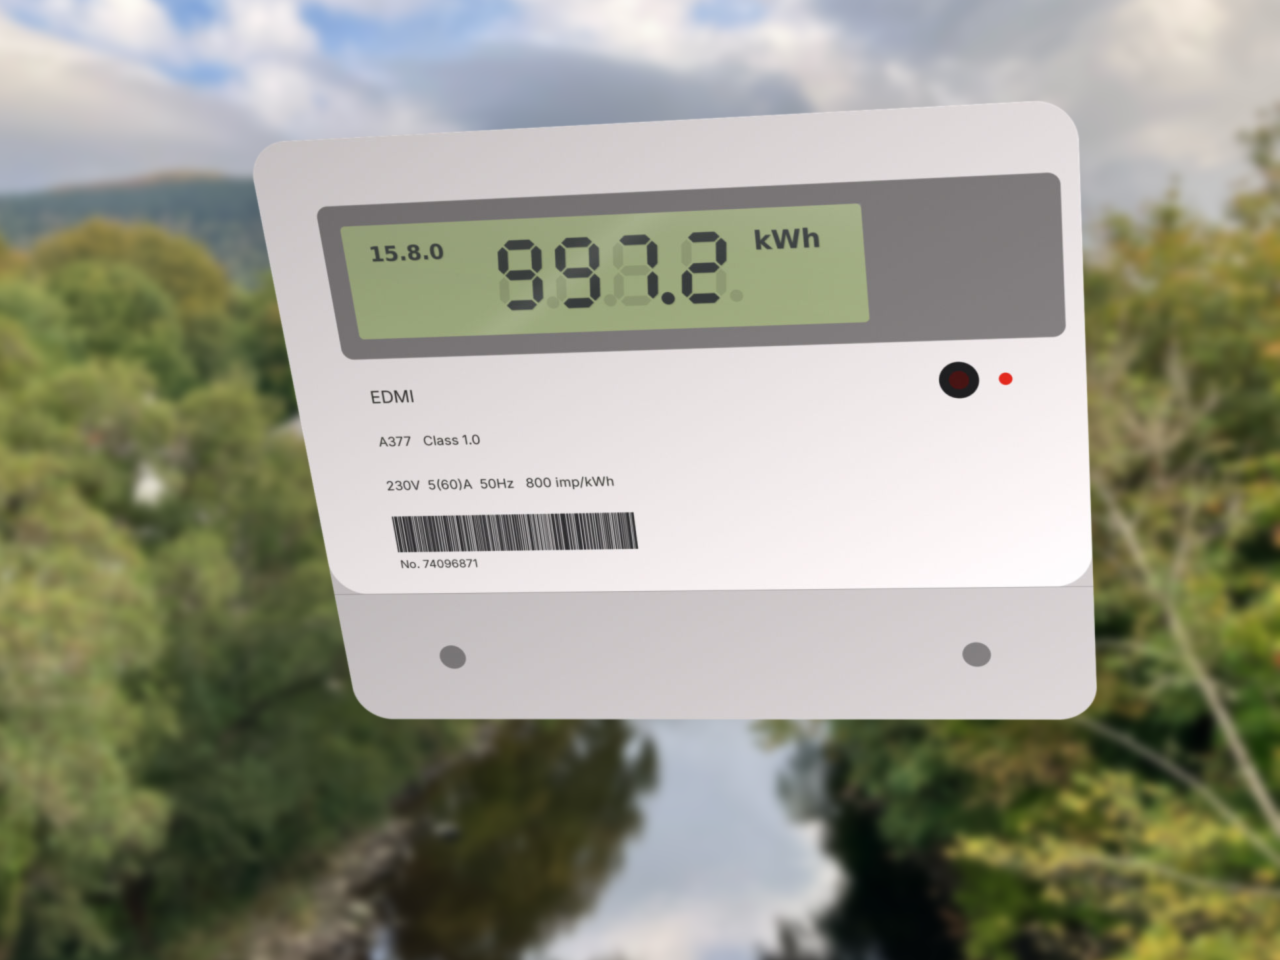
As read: **997.2** kWh
